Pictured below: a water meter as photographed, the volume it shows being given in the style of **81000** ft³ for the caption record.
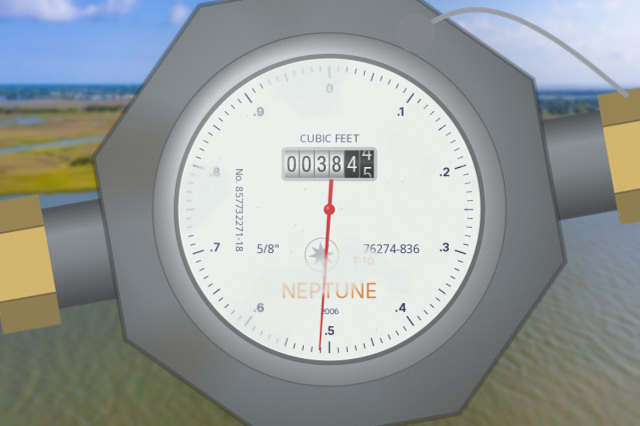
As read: **3844.51** ft³
